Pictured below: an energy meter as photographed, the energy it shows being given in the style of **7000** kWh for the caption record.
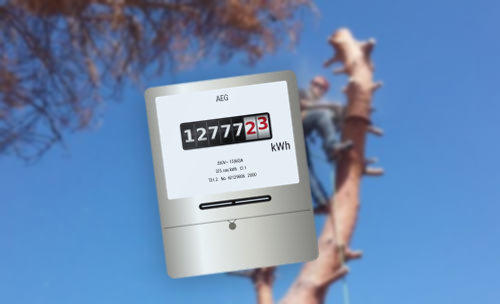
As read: **12777.23** kWh
